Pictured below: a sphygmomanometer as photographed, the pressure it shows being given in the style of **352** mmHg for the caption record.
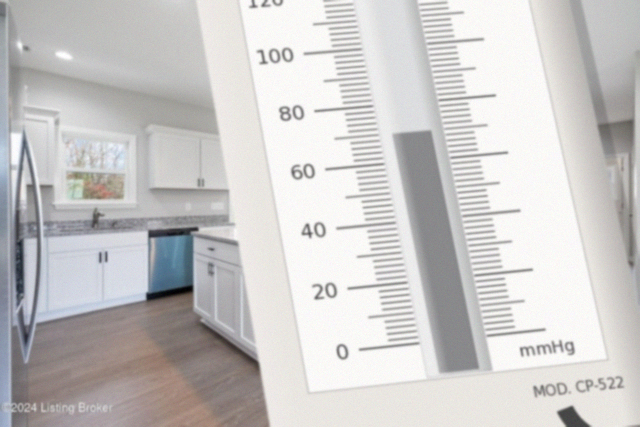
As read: **70** mmHg
